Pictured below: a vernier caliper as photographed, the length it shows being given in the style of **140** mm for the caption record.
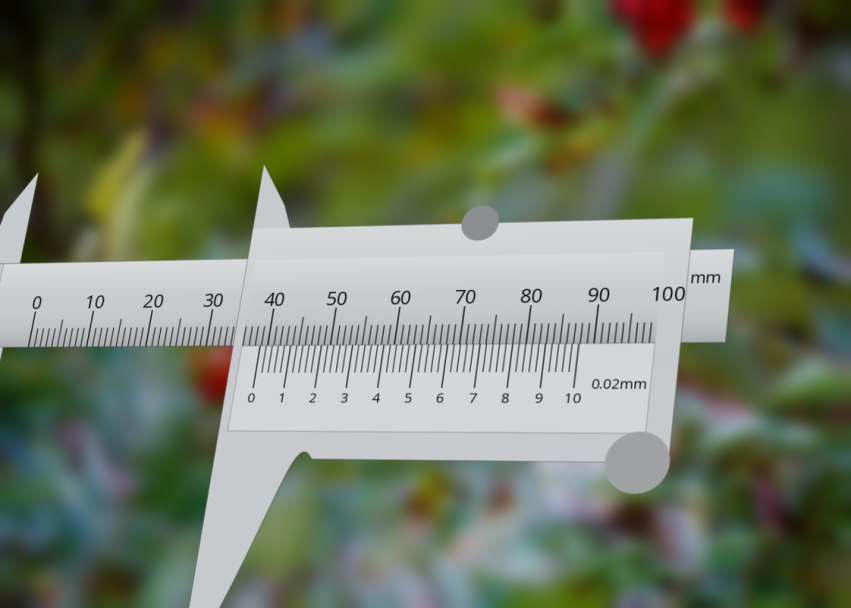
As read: **38.8** mm
